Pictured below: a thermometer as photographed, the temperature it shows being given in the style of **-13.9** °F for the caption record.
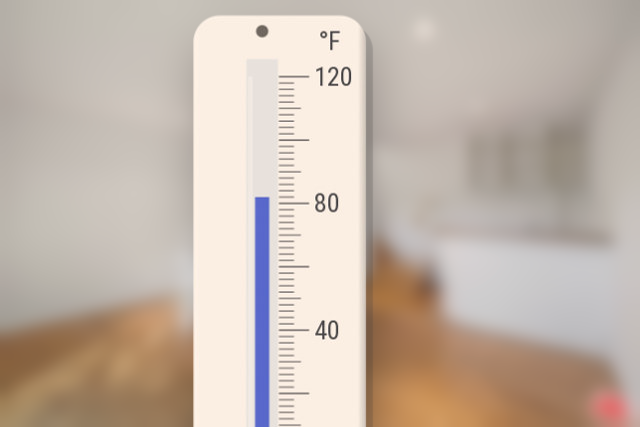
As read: **82** °F
